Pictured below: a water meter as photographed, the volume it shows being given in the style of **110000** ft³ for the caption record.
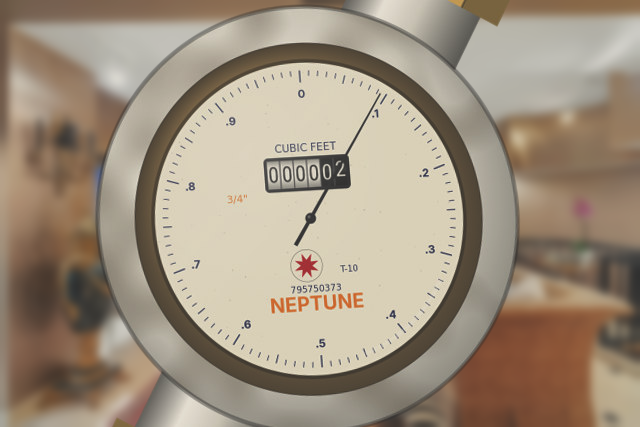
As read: **2.09** ft³
